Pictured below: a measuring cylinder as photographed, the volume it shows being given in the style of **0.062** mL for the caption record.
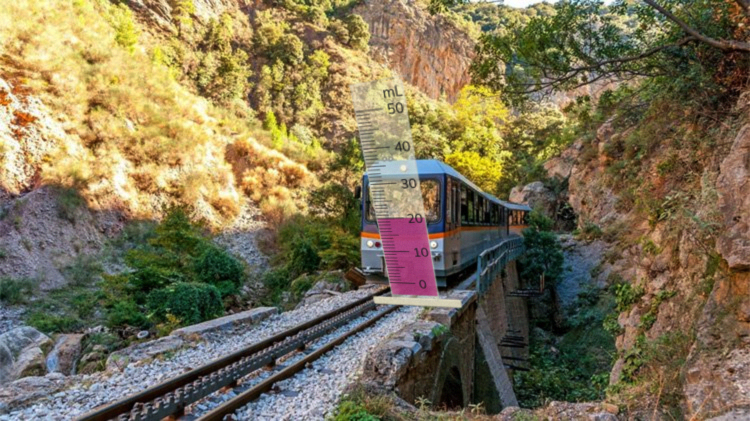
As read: **20** mL
